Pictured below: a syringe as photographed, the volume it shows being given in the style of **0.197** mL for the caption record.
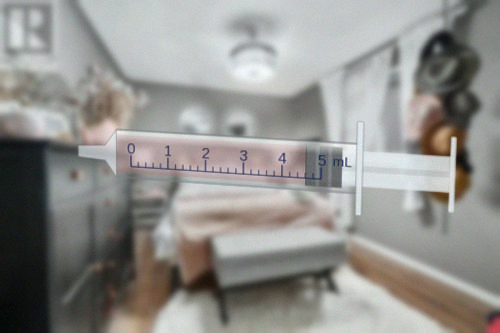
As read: **4.6** mL
